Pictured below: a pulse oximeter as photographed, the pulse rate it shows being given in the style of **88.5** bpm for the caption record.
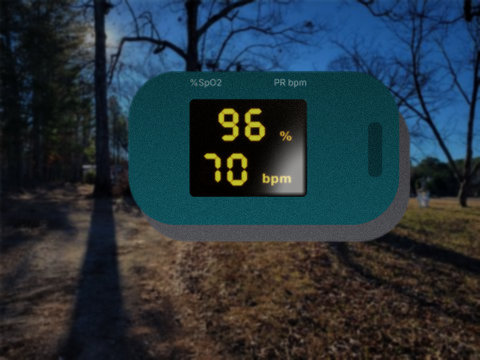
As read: **70** bpm
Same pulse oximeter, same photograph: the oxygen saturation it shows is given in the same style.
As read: **96** %
